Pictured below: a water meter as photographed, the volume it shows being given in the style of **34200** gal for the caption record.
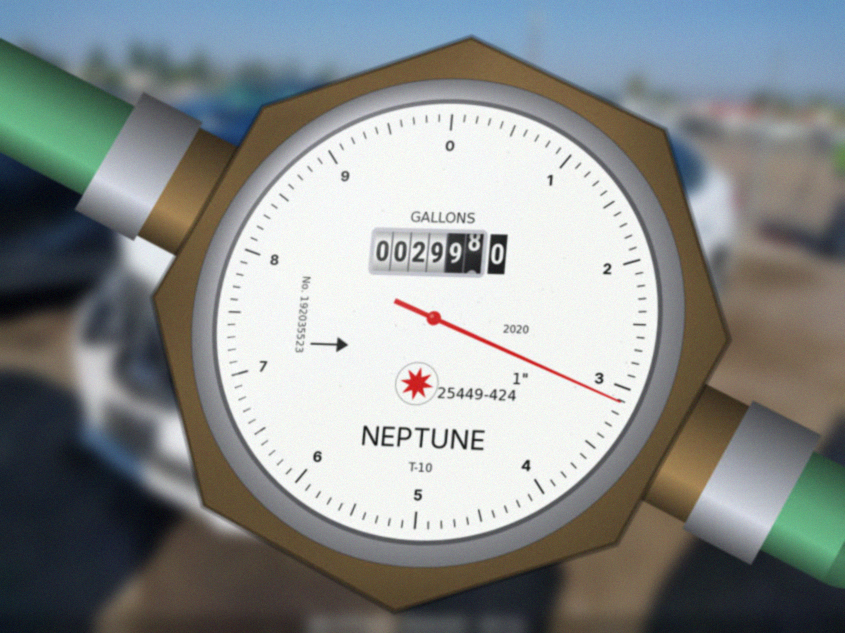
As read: **29983.1** gal
